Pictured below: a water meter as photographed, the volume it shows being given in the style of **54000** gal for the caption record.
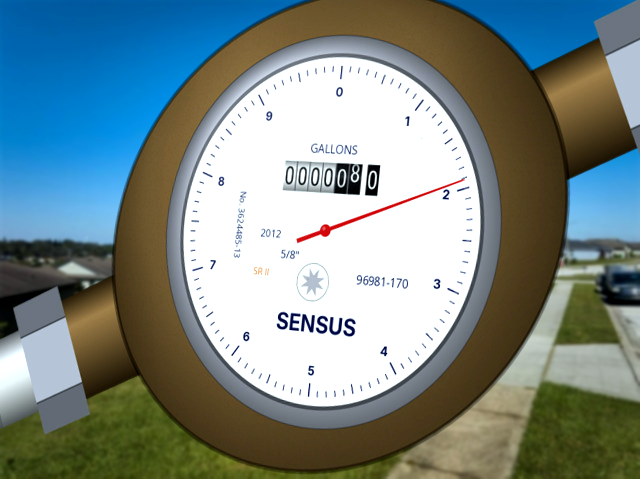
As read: **81.9** gal
